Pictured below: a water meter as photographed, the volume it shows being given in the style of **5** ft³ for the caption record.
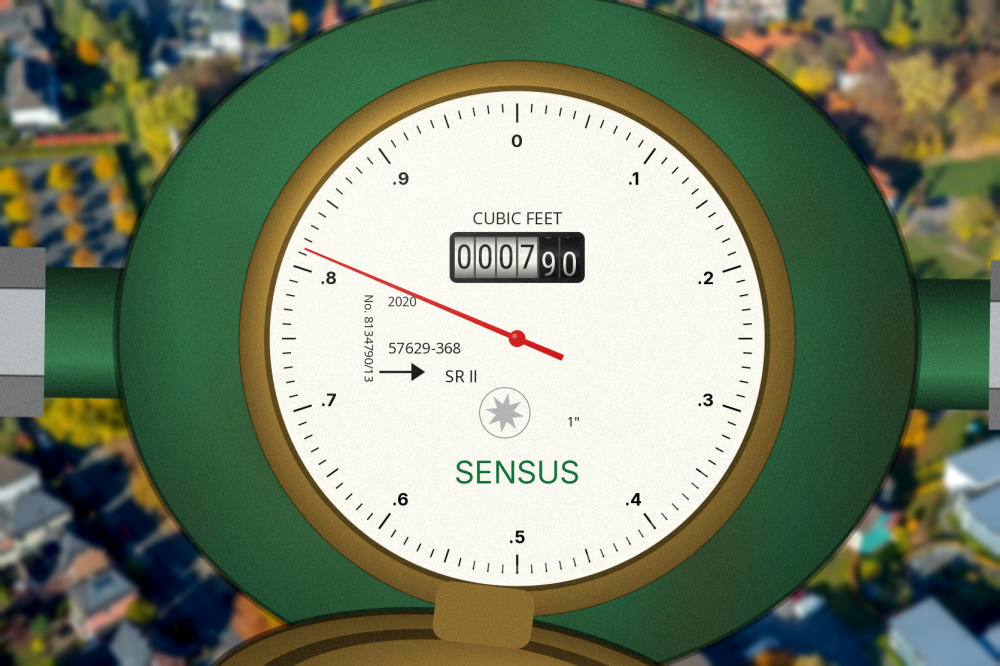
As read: **789.81** ft³
